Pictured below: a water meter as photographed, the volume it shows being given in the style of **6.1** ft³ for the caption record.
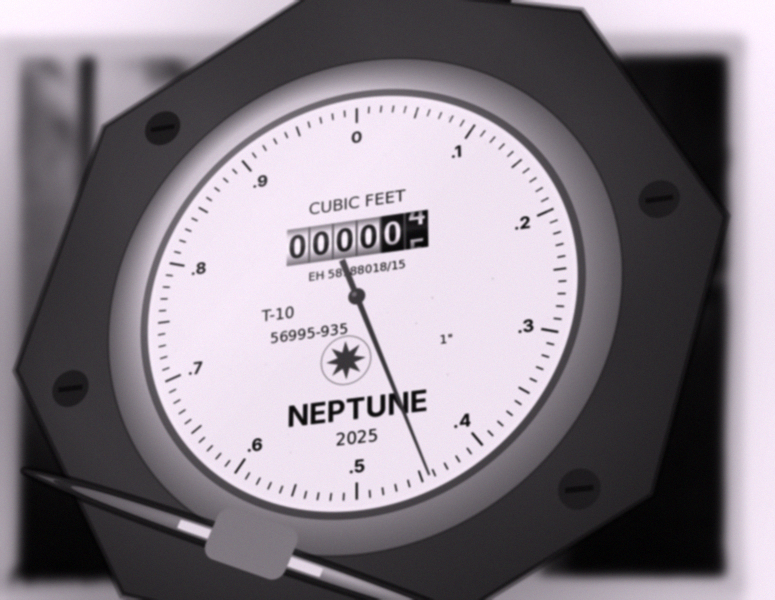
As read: **4.44** ft³
